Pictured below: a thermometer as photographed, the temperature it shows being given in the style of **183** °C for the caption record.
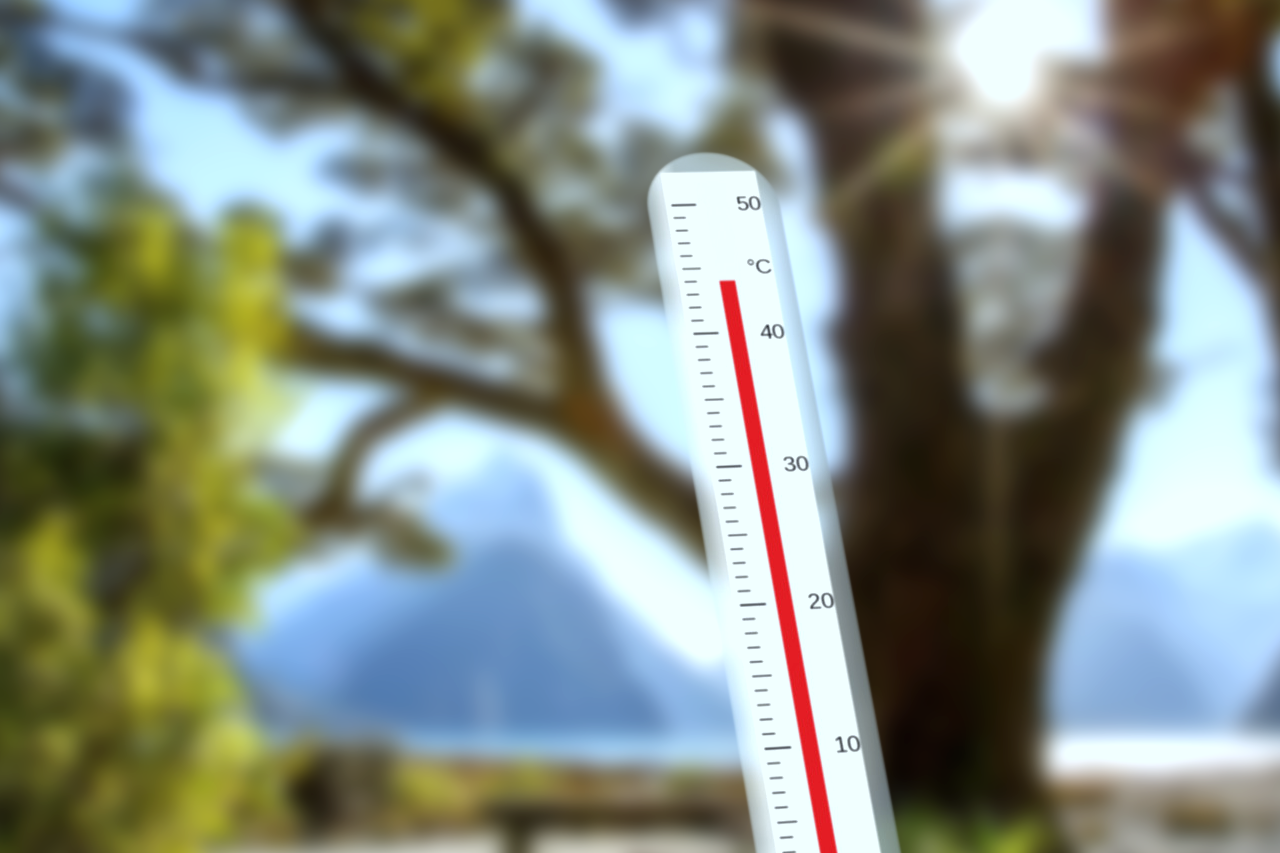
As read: **44** °C
